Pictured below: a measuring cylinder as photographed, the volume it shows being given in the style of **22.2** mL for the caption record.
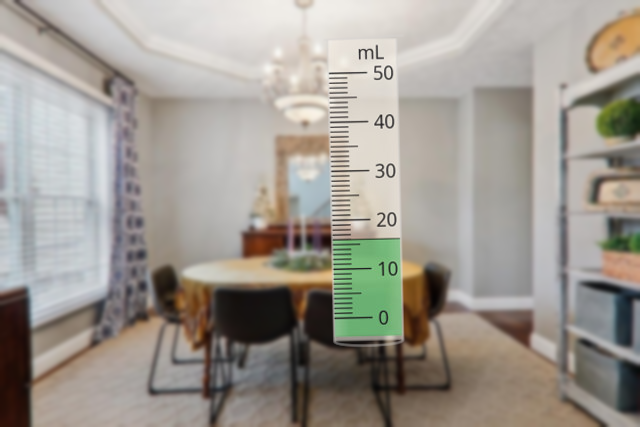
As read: **16** mL
